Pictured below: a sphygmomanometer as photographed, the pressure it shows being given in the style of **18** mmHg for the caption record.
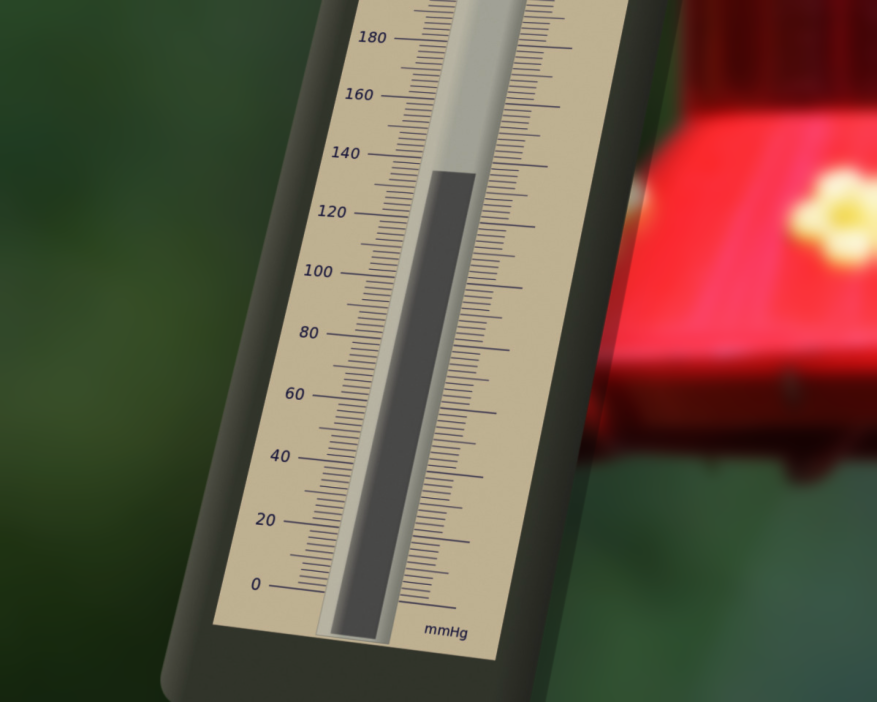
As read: **136** mmHg
